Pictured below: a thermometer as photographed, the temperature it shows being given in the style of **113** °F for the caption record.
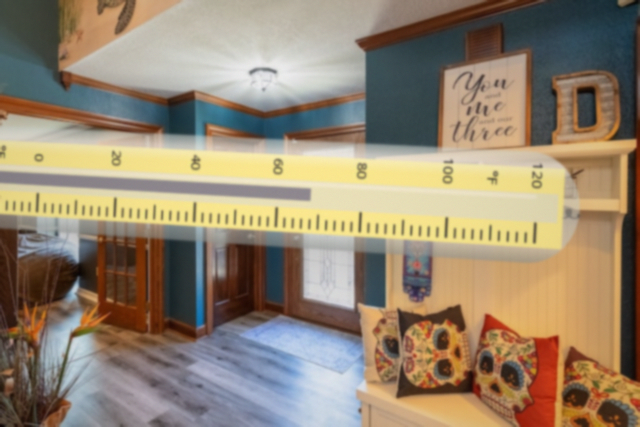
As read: **68** °F
